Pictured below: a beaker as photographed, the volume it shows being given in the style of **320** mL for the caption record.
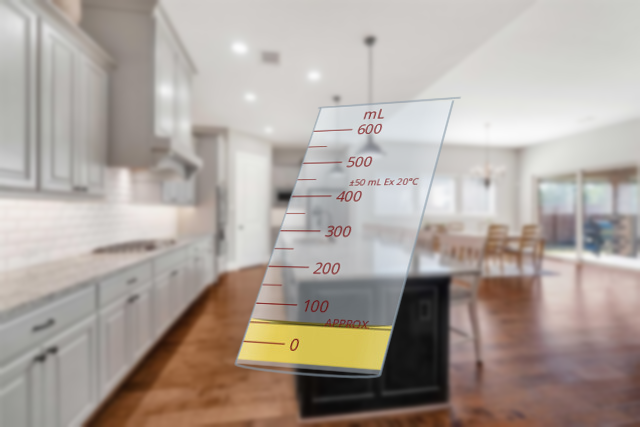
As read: **50** mL
